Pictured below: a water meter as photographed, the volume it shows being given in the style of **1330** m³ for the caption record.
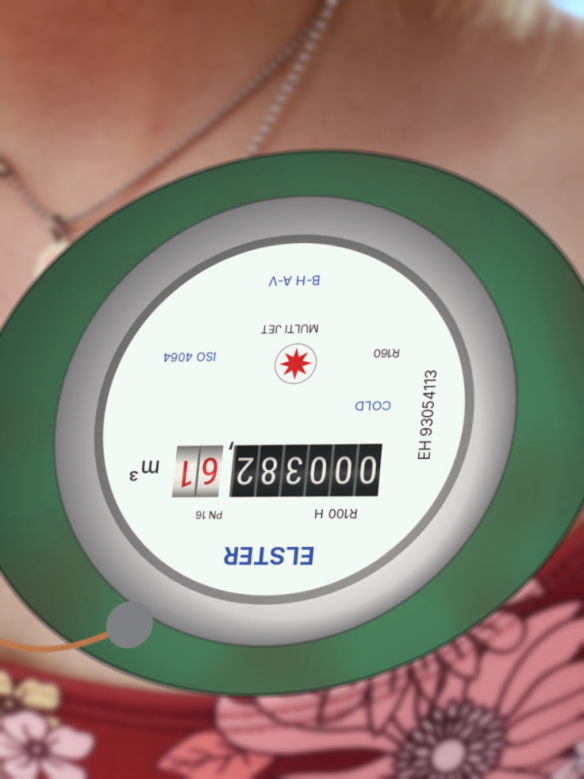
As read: **382.61** m³
